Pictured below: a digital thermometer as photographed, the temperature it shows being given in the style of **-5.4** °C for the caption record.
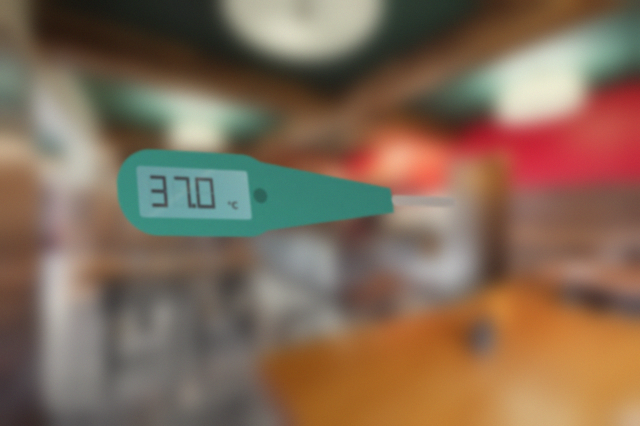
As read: **37.0** °C
